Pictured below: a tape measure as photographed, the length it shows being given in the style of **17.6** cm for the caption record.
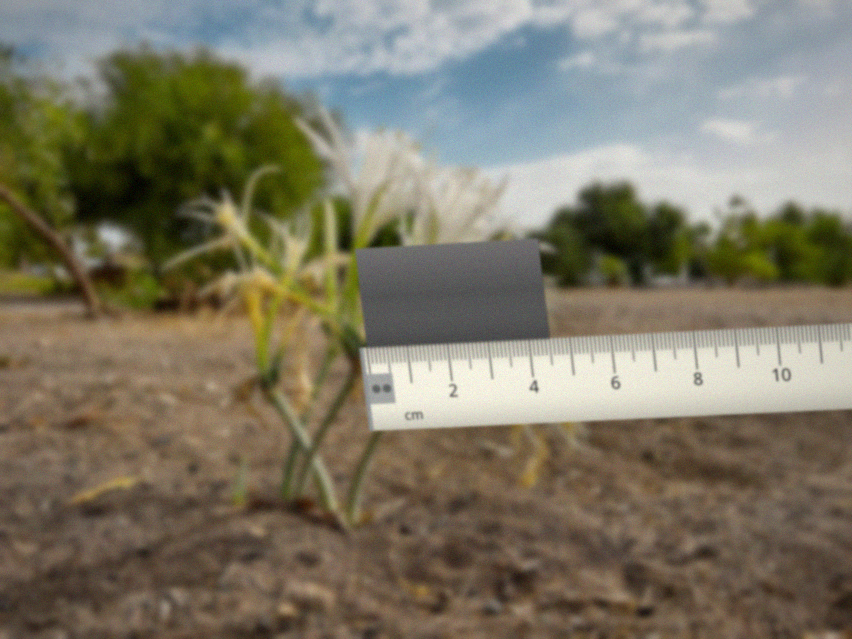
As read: **4.5** cm
